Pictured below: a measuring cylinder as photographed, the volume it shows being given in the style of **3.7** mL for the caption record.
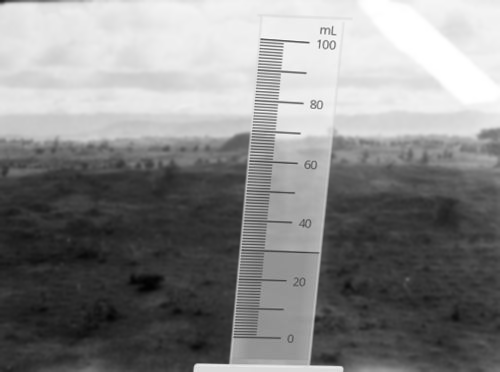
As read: **30** mL
